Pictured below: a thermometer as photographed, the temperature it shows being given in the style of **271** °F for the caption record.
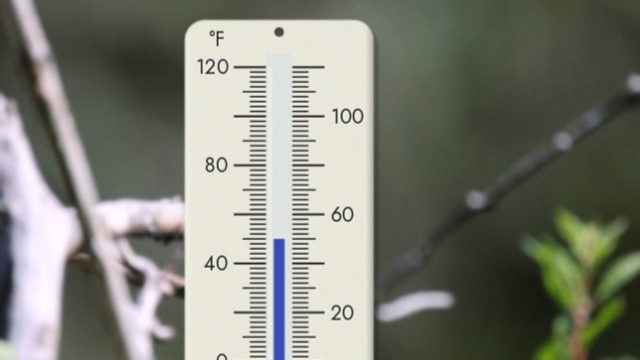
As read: **50** °F
